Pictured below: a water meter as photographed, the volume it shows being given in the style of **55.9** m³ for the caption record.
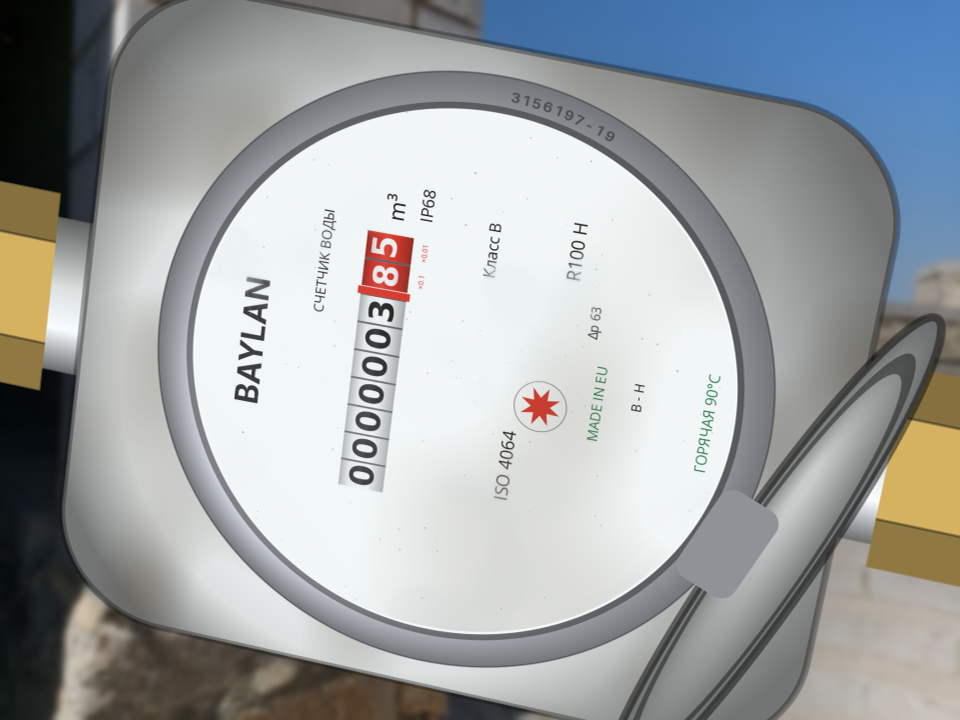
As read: **3.85** m³
